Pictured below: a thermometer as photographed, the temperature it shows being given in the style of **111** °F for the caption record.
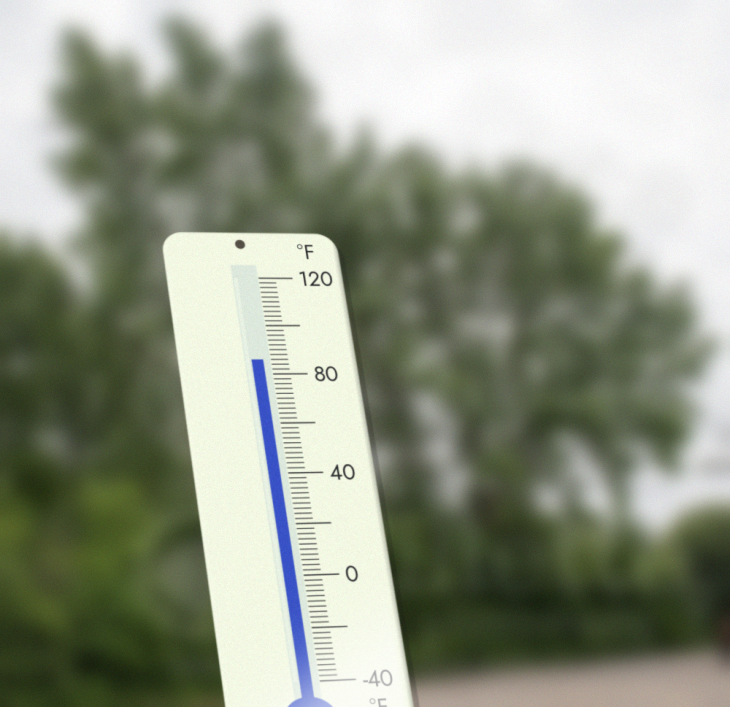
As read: **86** °F
